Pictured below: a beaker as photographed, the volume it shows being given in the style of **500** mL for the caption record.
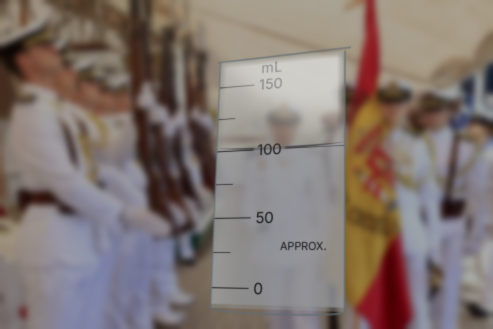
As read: **100** mL
